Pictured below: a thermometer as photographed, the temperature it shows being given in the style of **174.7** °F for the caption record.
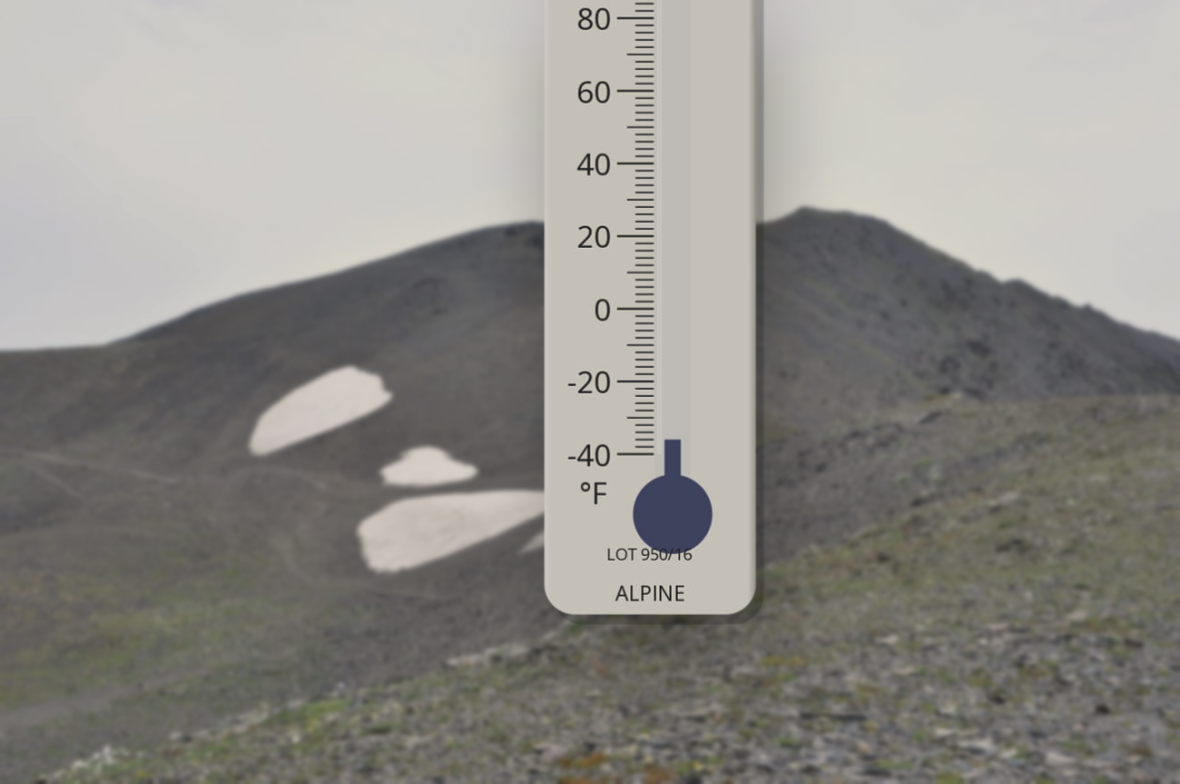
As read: **-36** °F
